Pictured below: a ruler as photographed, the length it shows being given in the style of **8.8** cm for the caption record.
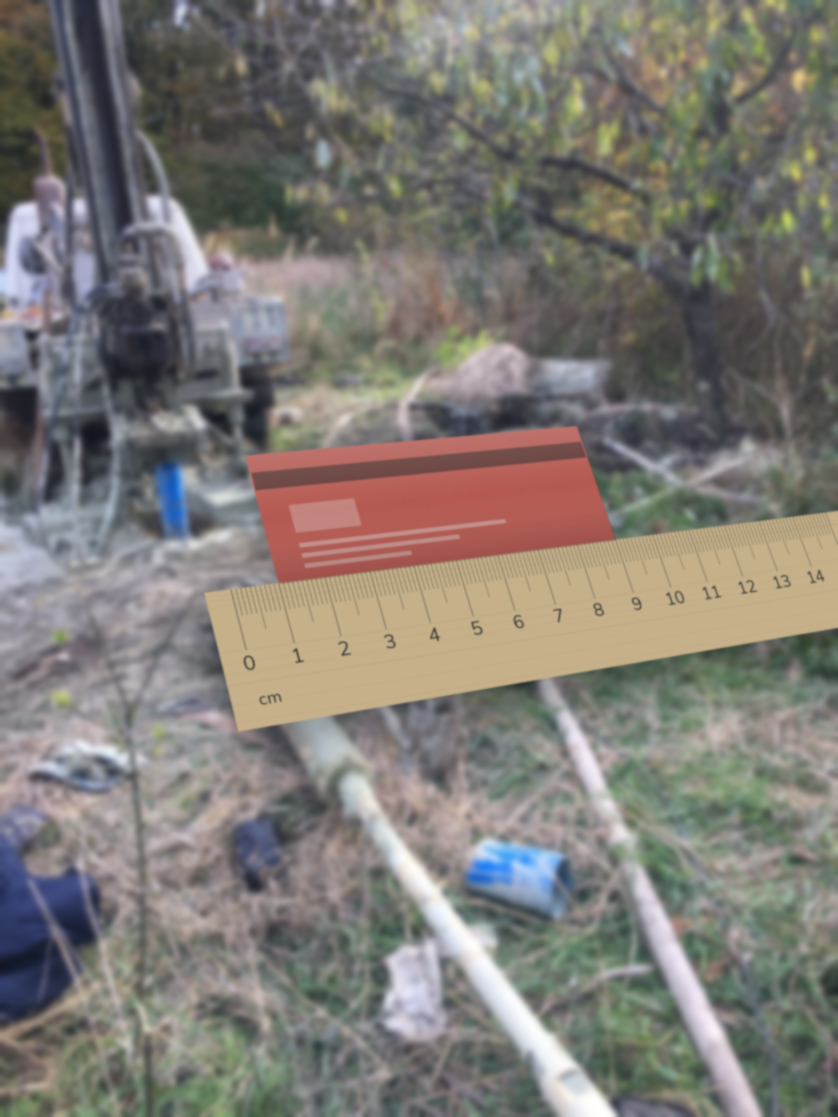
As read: **8** cm
